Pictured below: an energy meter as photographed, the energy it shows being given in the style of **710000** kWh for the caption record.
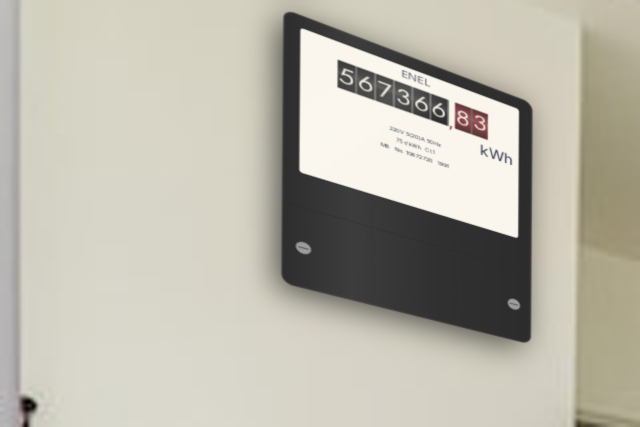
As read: **567366.83** kWh
